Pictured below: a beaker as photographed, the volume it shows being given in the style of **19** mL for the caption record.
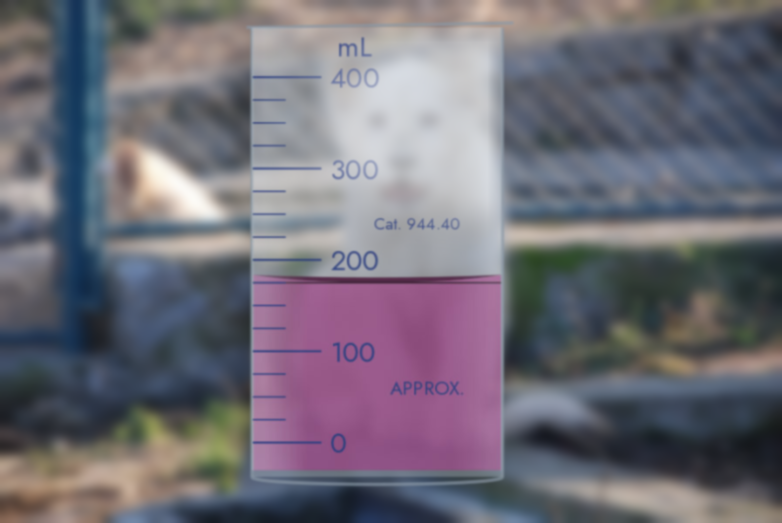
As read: **175** mL
